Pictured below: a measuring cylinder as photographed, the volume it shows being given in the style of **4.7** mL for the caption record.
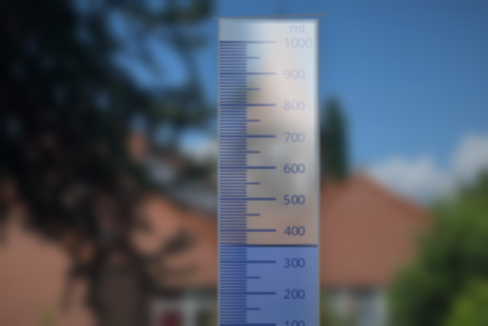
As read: **350** mL
